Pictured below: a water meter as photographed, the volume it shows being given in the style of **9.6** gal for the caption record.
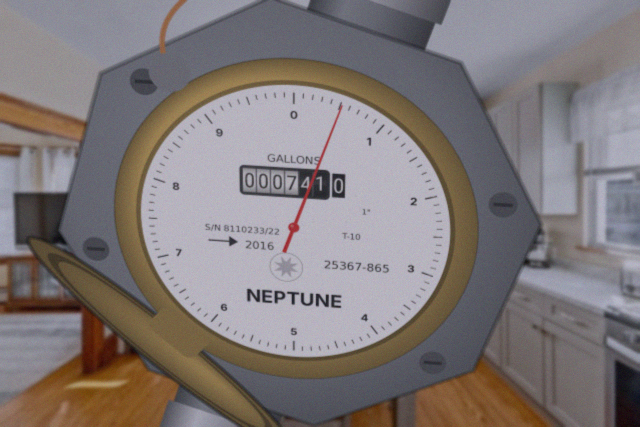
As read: **7410.5** gal
